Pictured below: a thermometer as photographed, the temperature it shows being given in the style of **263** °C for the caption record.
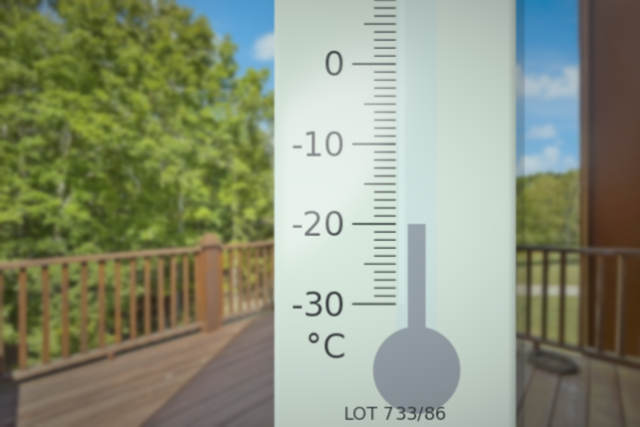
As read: **-20** °C
